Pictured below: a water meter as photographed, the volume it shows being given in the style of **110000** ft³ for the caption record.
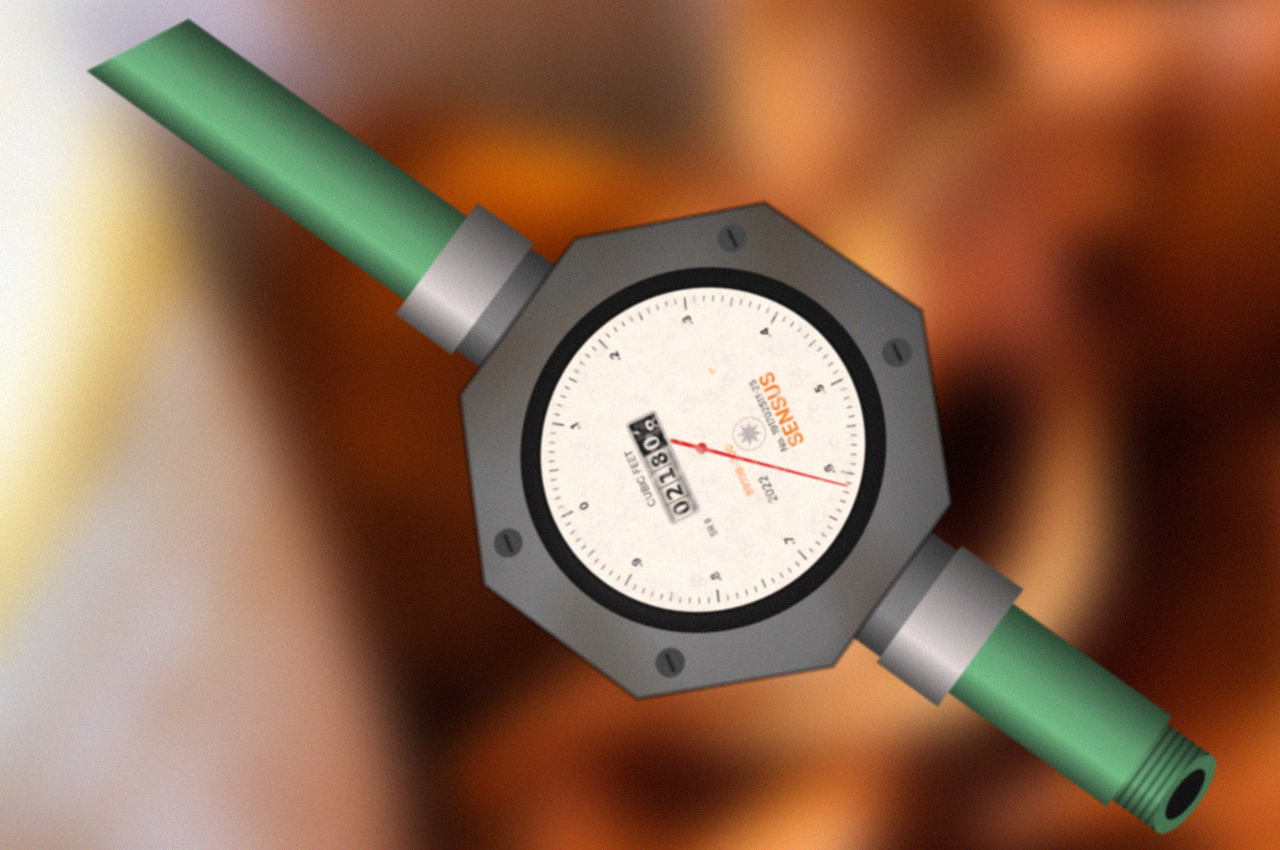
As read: **21807.61** ft³
